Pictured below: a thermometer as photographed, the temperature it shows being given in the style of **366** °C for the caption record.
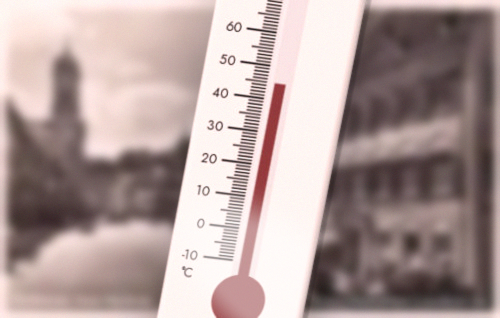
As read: **45** °C
